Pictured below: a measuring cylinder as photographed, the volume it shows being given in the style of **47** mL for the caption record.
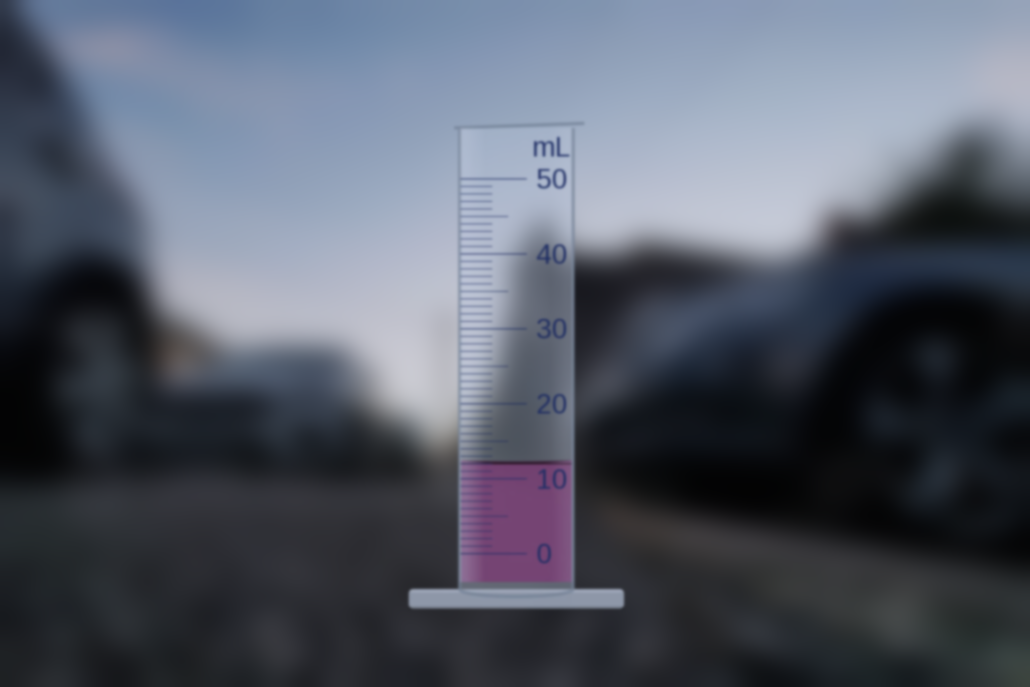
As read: **12** mL
